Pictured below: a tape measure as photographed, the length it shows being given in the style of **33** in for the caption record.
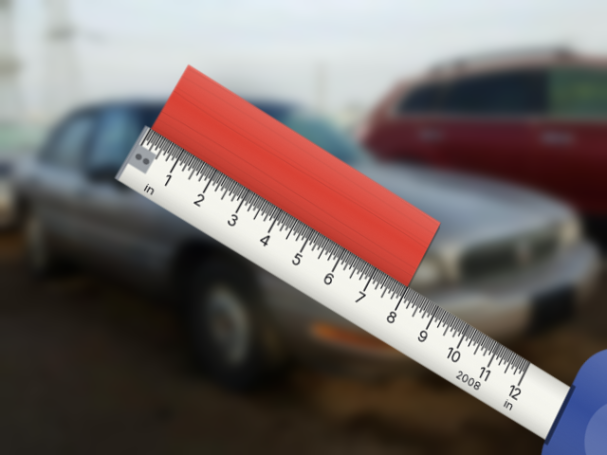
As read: **8** in
